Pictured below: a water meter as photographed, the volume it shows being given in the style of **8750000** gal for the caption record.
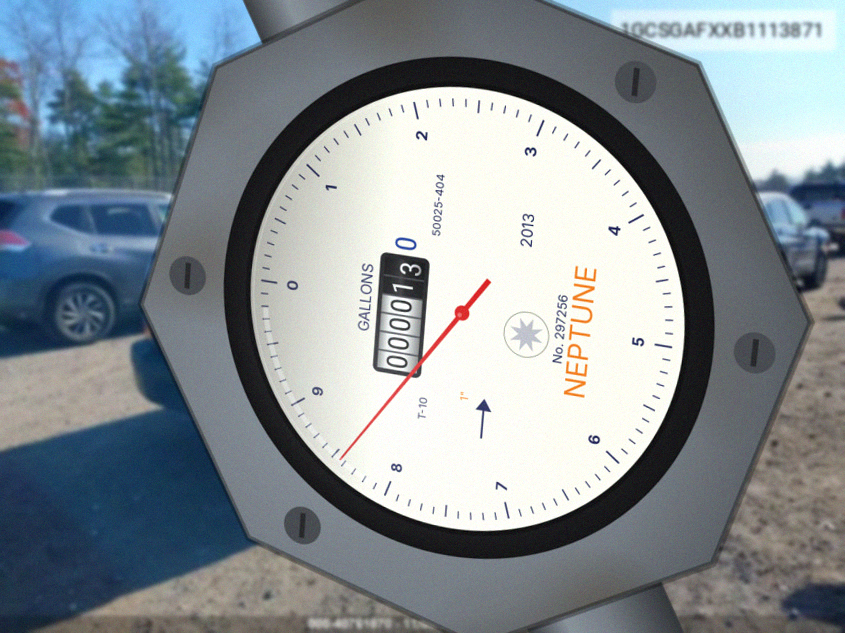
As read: **128.4** gal
